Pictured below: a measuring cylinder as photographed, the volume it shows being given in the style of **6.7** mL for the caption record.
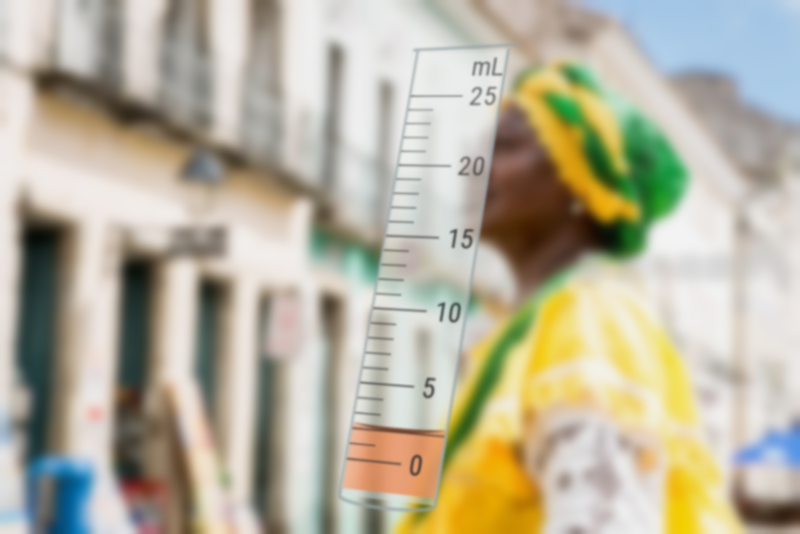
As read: **2** mL
